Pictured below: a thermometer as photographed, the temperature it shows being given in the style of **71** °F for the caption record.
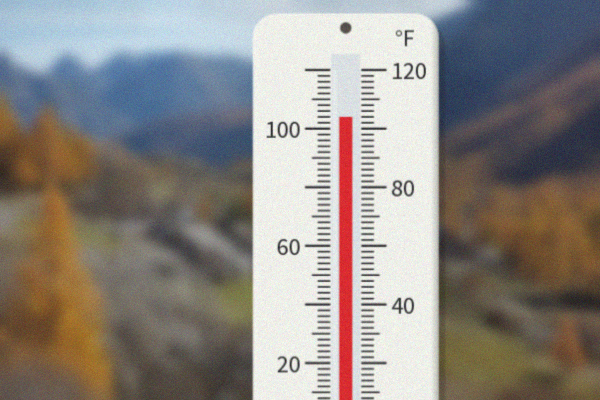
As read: **104** °F
